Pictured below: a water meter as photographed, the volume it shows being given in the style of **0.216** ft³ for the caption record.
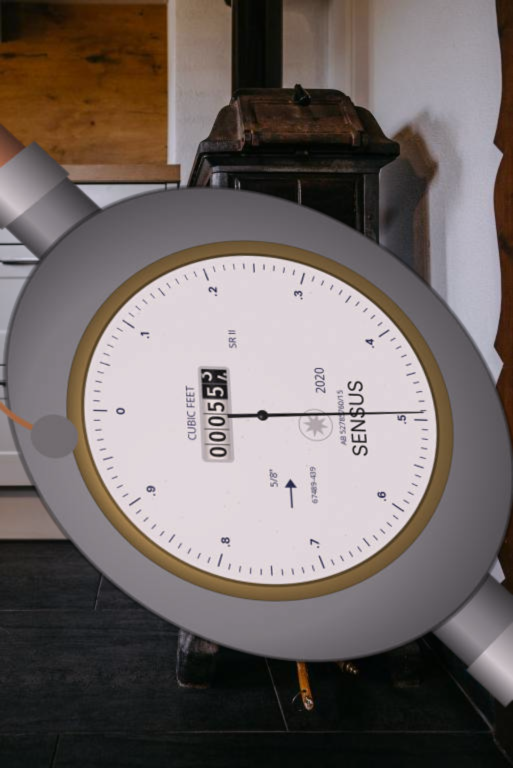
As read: **553.49** ft³
